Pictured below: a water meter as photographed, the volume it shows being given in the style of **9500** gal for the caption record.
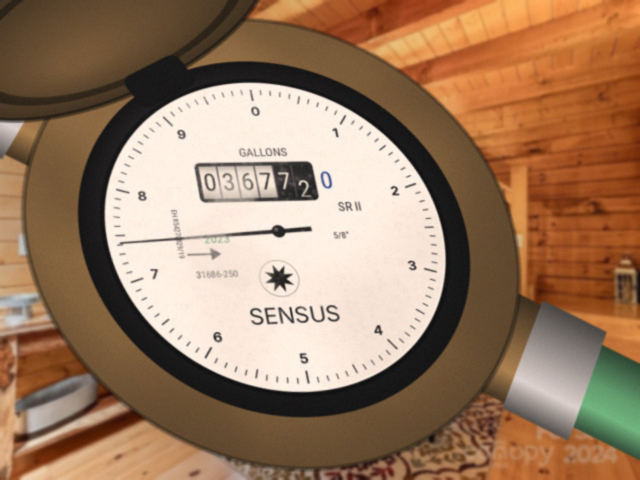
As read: **367717.4** gal
